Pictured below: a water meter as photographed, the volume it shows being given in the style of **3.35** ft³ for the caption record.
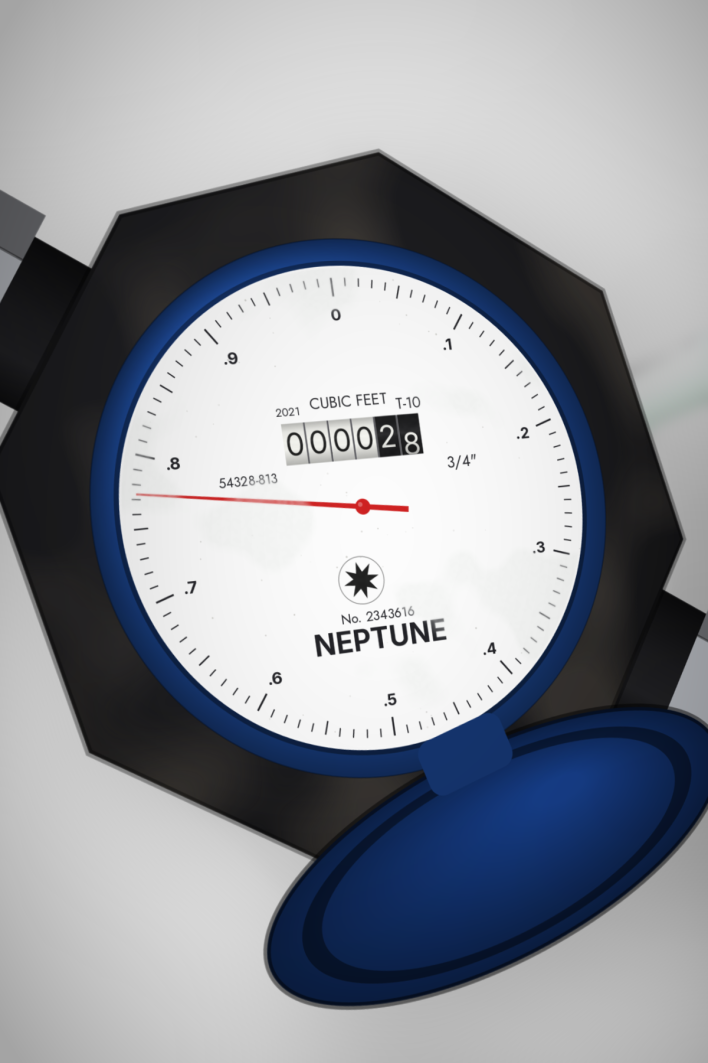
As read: **27.77** ft³
